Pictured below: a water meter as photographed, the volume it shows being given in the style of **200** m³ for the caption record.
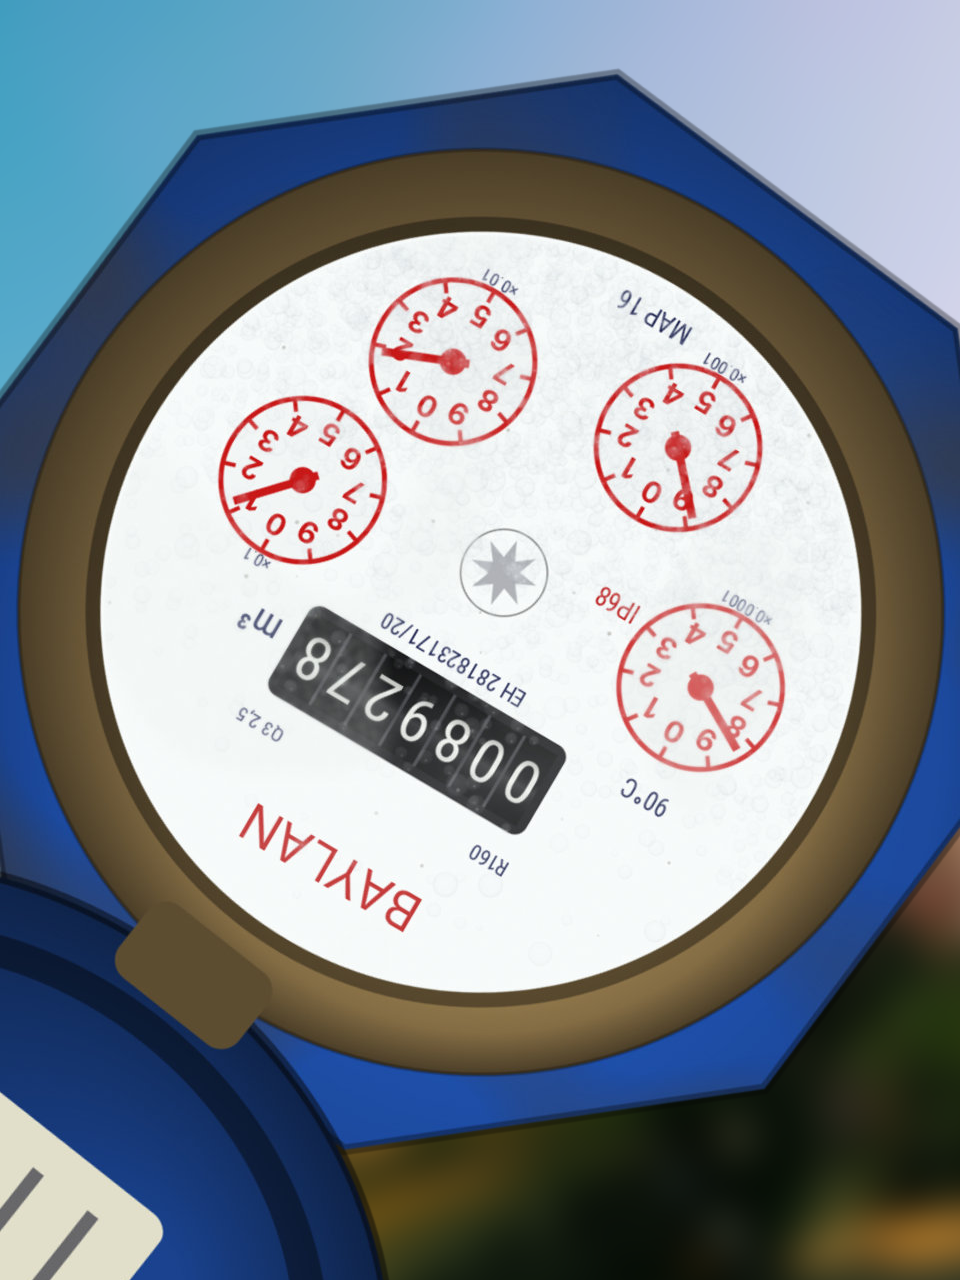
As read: **89278.1188** m³
